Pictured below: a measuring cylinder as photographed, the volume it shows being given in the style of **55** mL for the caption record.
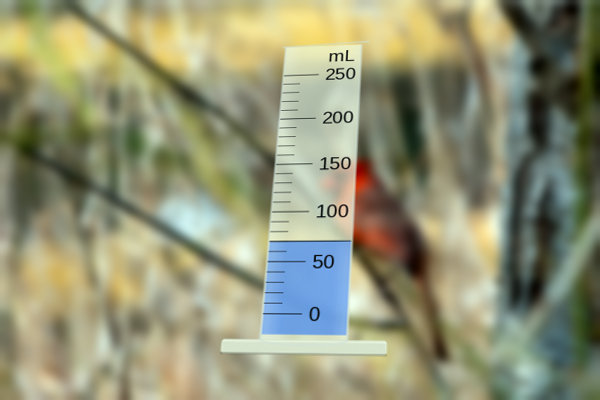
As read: **70** mL
